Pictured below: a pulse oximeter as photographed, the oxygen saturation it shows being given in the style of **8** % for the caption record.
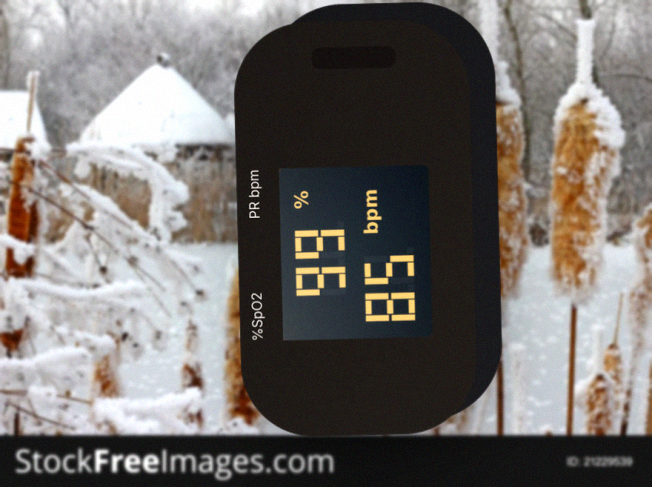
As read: **99** %
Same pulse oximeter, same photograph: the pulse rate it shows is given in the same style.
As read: **85** bpm
